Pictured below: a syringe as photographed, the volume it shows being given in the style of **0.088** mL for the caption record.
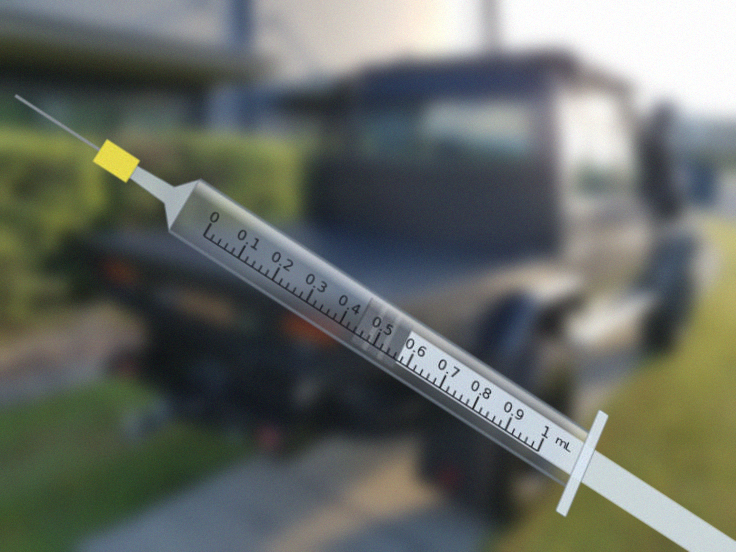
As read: **0.44** mL
